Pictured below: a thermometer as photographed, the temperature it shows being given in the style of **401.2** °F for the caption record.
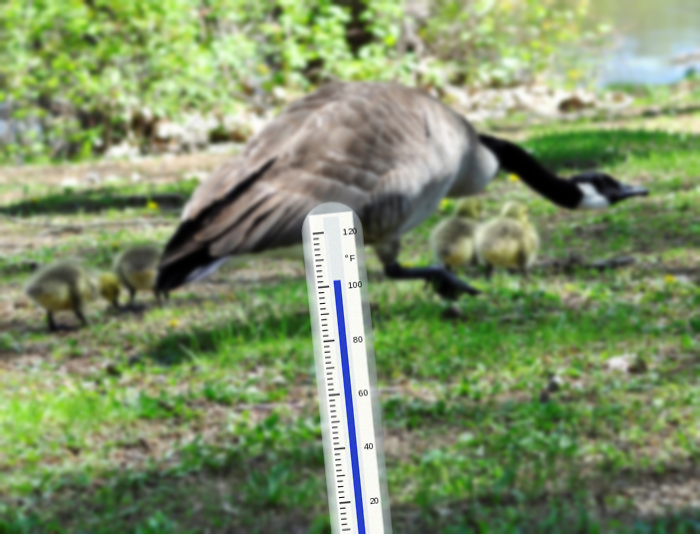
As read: **102** °F
